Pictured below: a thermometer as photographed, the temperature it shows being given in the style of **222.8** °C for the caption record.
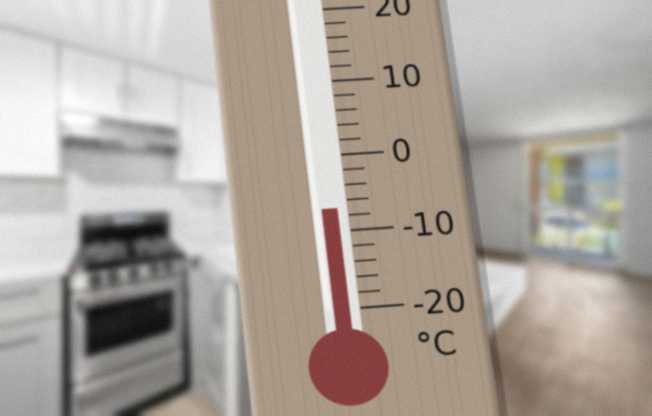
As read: **-7** °C
